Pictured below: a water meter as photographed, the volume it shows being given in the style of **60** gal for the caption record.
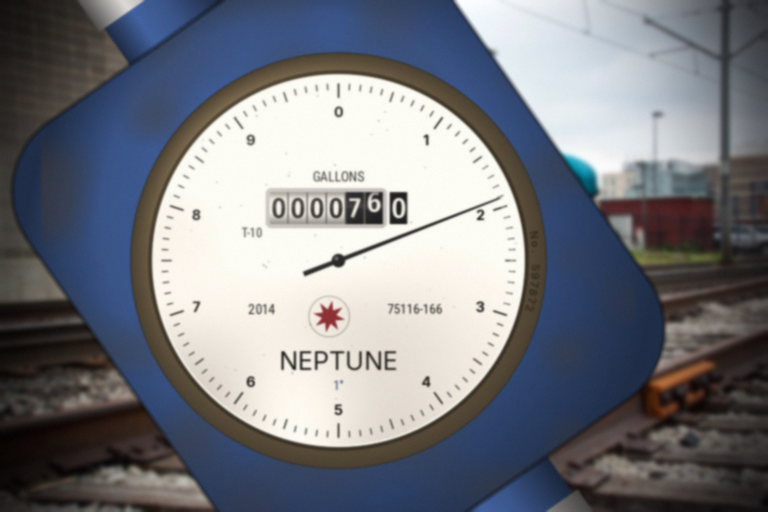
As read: **761.9** gal
